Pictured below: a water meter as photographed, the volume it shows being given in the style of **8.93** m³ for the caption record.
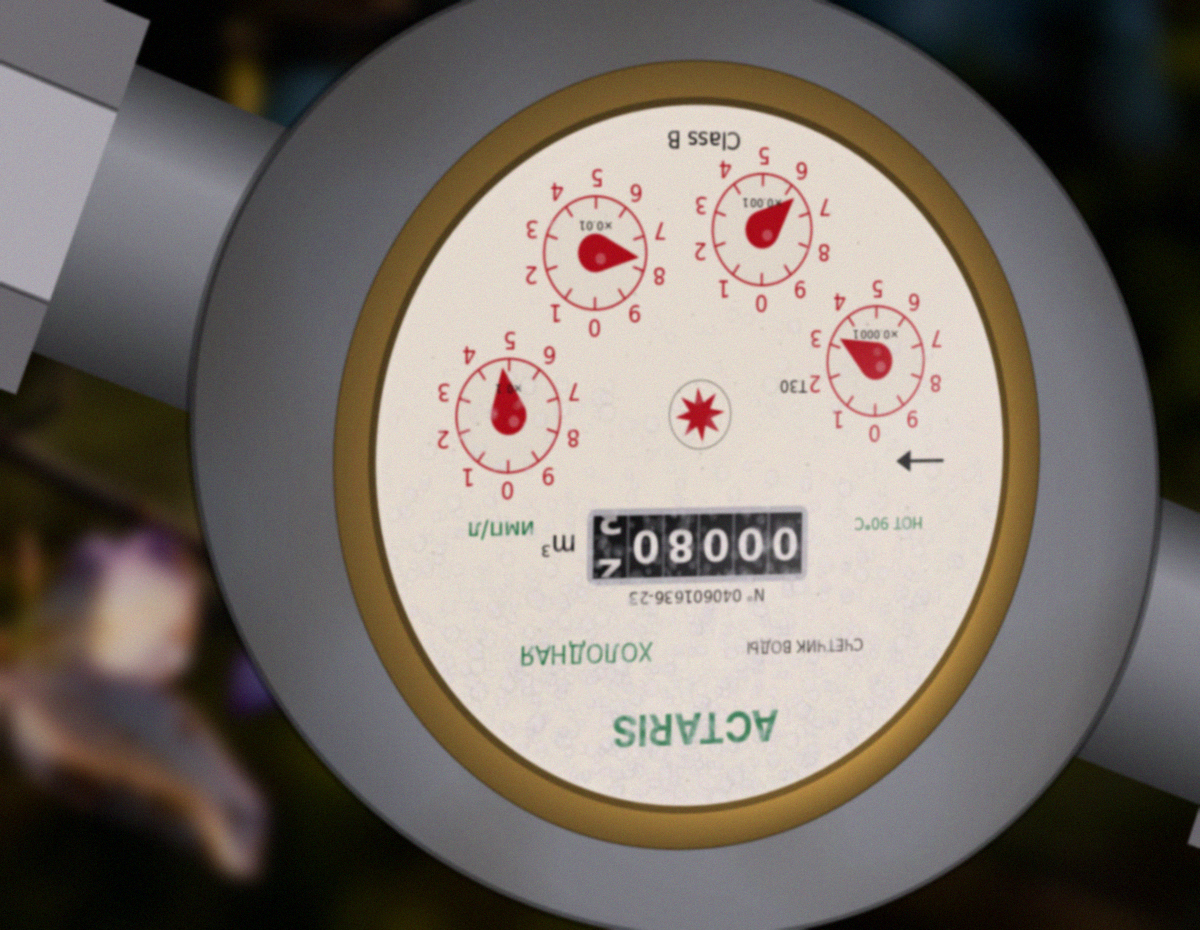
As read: **802.4763** m³
